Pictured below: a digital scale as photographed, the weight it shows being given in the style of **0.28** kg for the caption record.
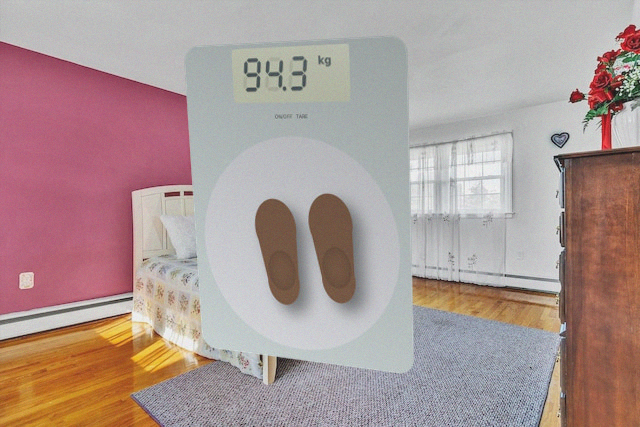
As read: **94.3** kg
